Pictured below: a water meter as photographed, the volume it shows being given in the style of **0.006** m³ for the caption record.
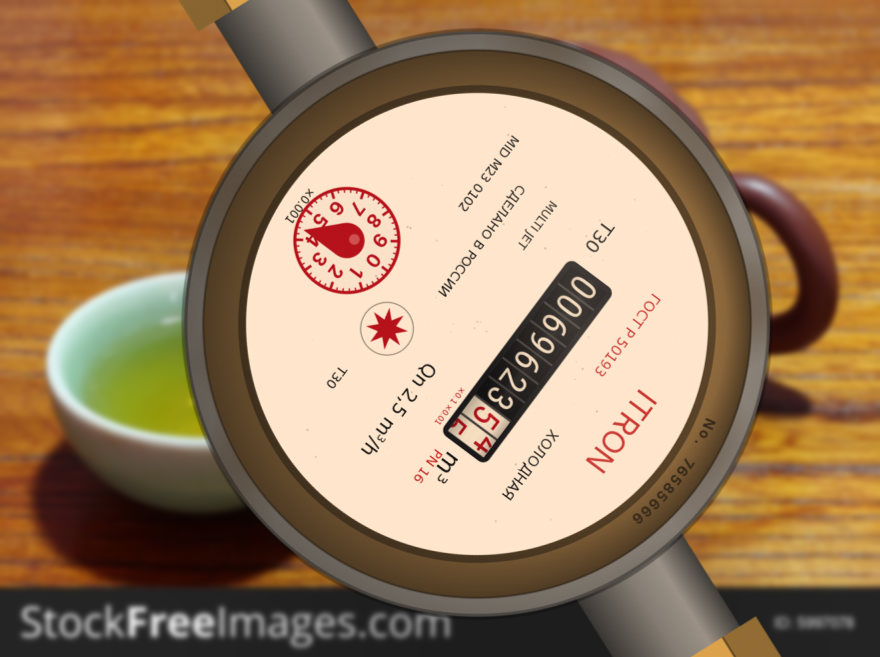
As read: **69623.544** m³
